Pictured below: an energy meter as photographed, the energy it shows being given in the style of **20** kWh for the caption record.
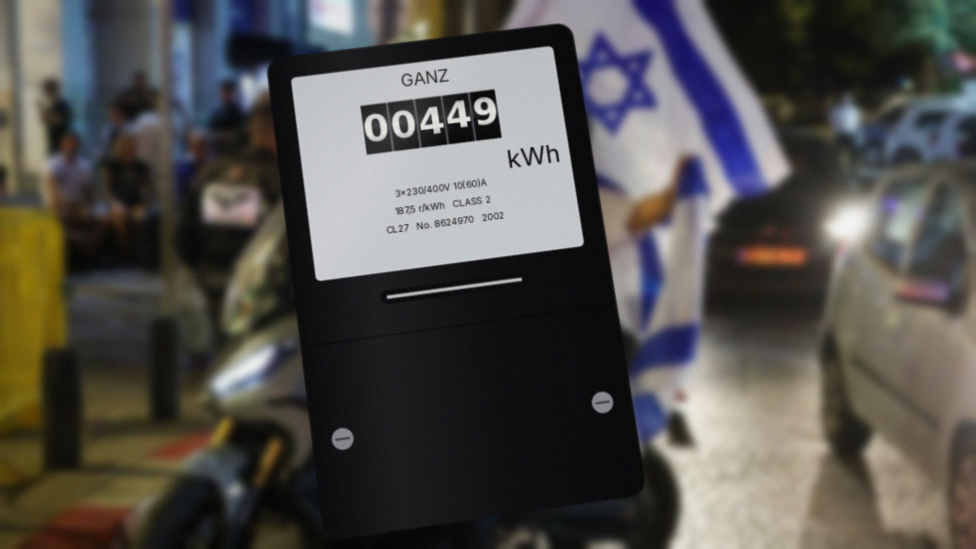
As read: **449** kWh
